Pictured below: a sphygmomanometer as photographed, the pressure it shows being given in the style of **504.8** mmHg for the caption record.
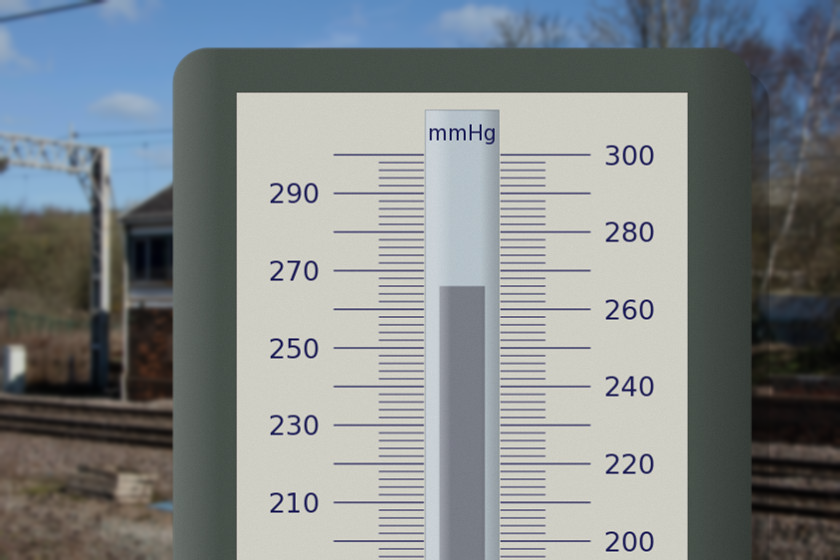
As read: **266** mmHg
